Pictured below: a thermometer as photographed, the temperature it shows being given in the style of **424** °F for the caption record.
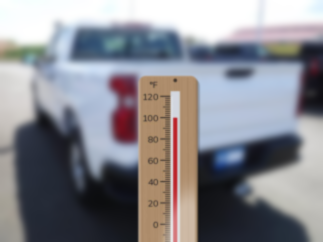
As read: **100** °F
